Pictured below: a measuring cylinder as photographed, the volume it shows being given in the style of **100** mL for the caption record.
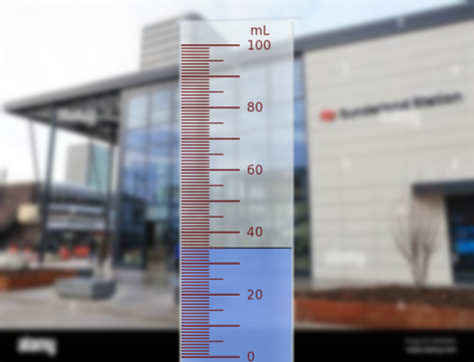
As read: **35** mL
